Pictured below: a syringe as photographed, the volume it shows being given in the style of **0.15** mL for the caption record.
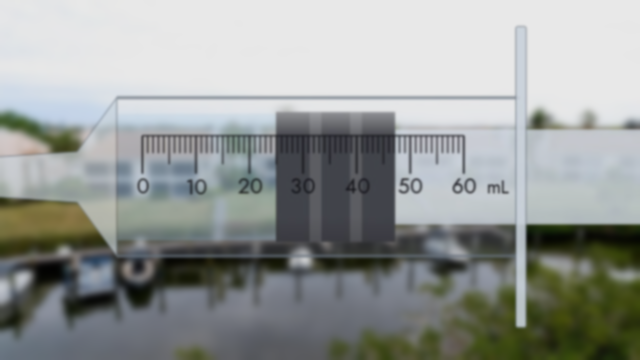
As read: **25** mL
